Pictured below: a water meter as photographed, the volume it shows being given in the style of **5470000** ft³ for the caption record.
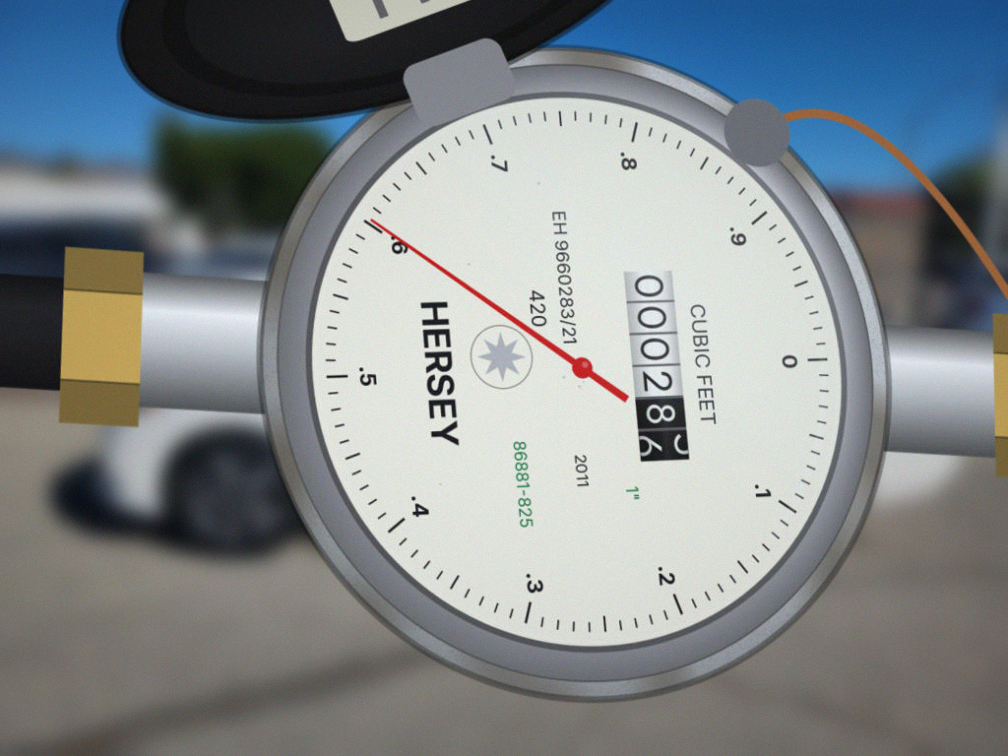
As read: **285.60** ft³
